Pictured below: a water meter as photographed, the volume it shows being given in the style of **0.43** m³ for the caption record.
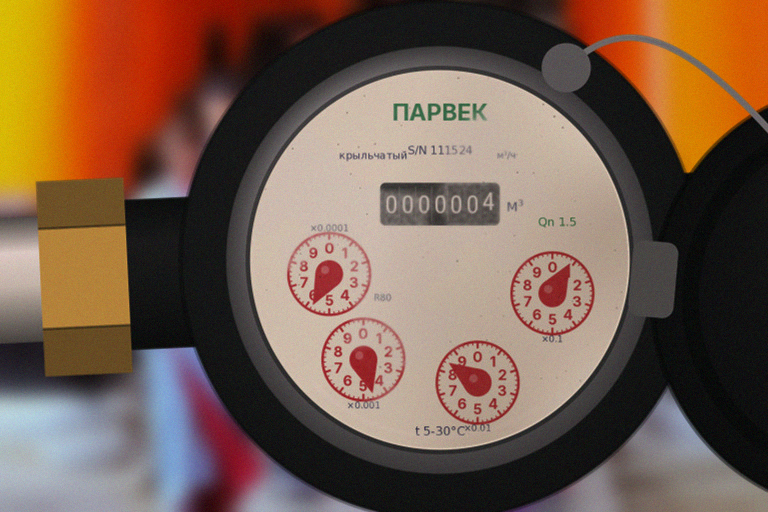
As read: **4.0845** m³
